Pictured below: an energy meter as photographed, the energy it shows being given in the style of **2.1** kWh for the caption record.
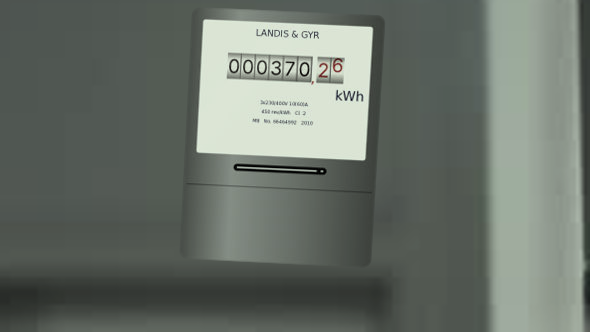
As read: **370.26** kWh
